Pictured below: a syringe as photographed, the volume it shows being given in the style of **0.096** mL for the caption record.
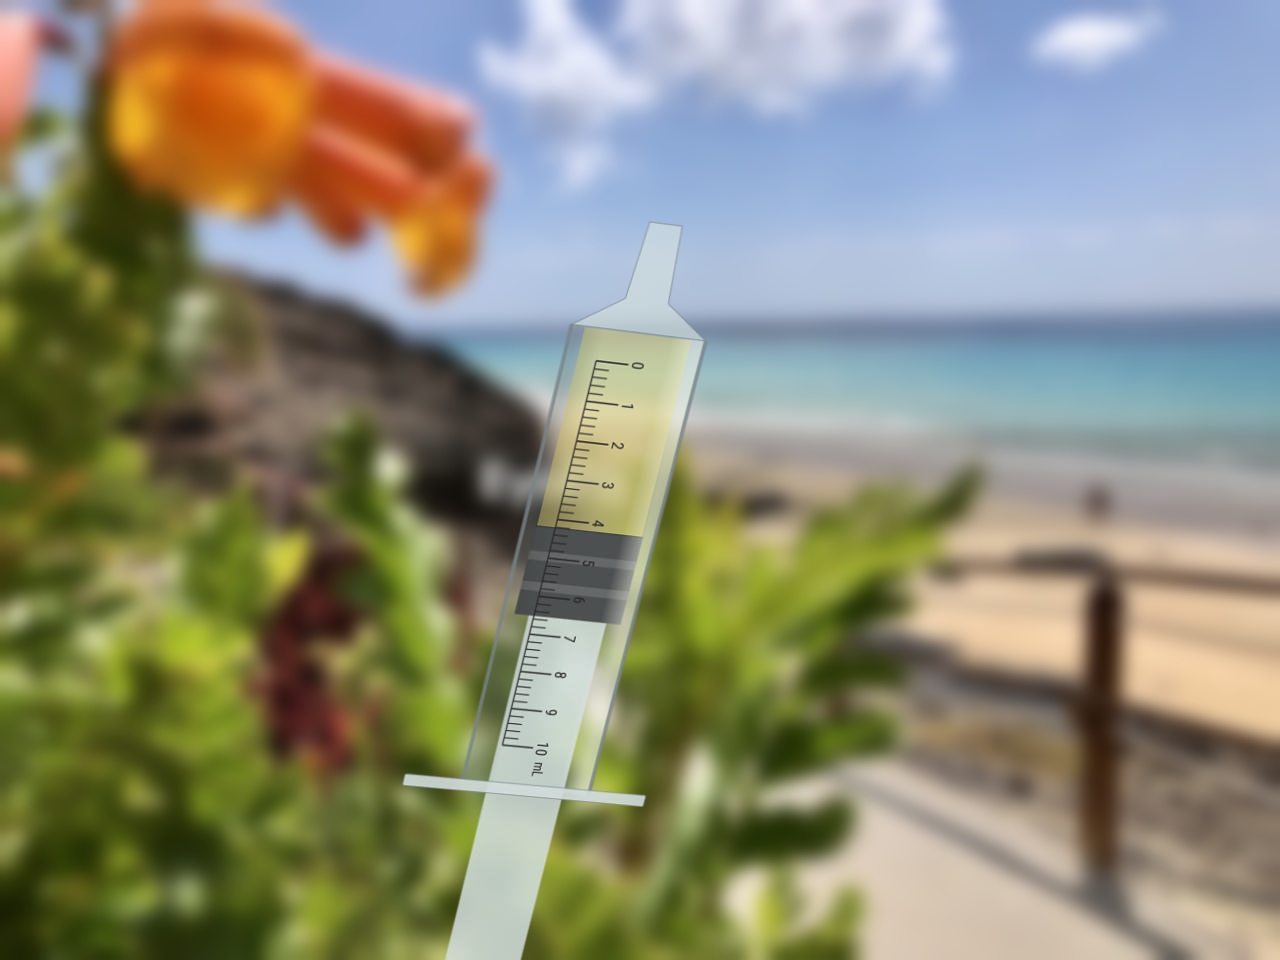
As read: **4.2** mL
